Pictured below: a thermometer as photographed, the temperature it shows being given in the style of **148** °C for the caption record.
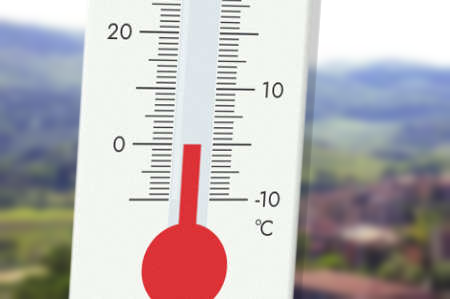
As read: **0** °C
